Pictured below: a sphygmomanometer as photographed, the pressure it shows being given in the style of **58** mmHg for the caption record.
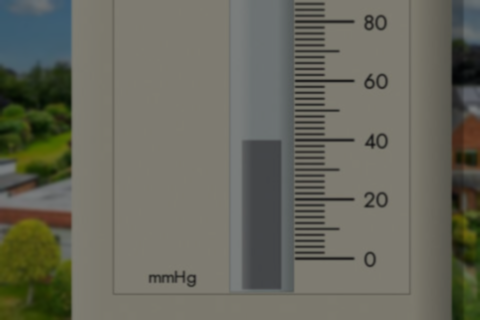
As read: **40** mmHg
